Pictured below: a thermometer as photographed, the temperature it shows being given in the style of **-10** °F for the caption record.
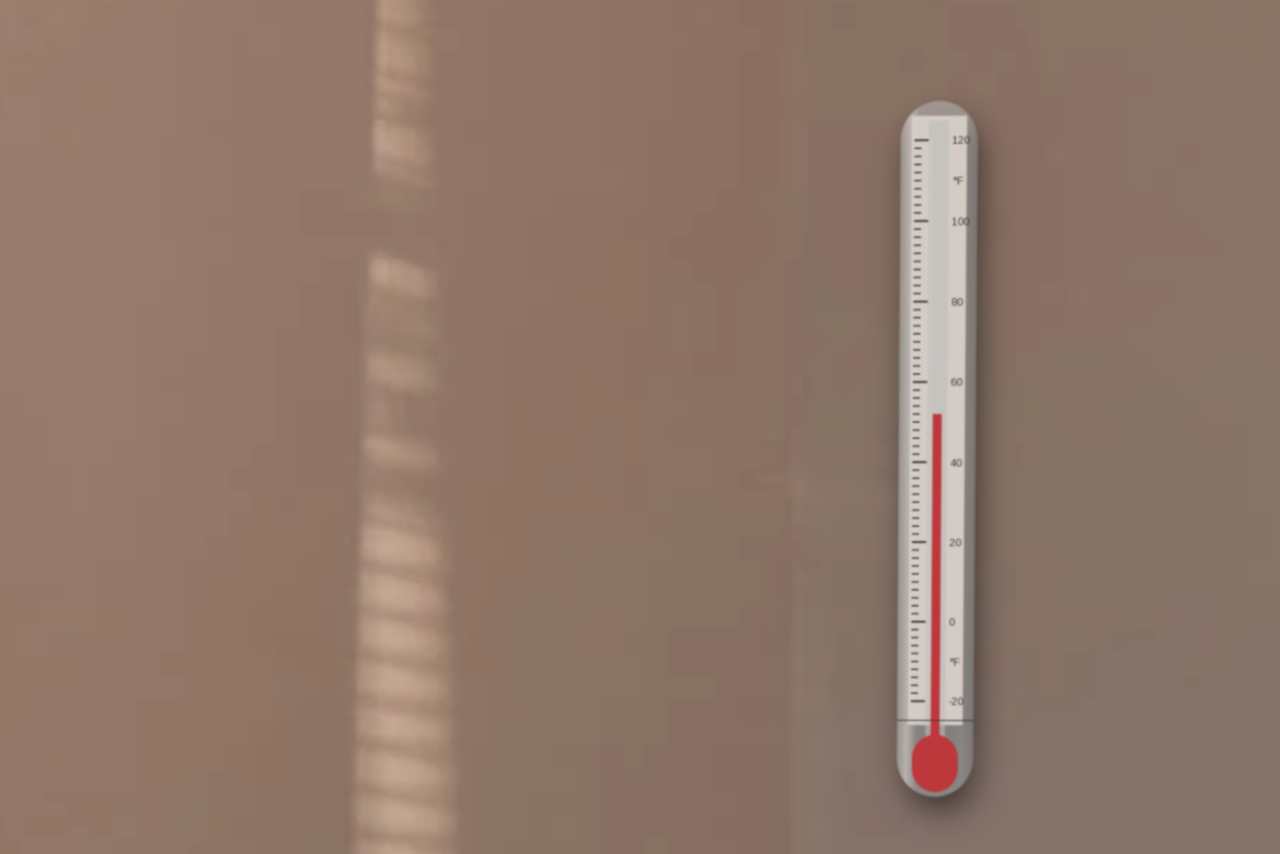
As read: **52** °F
